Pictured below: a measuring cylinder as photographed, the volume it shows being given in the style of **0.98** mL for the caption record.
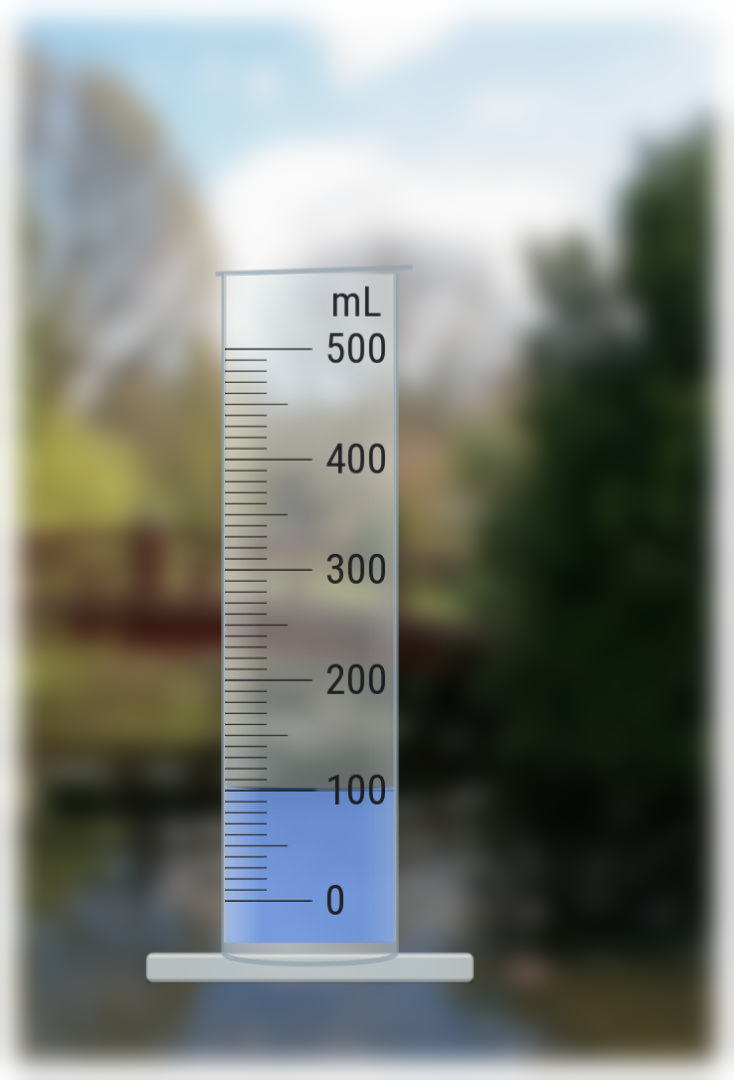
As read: **100** mL
